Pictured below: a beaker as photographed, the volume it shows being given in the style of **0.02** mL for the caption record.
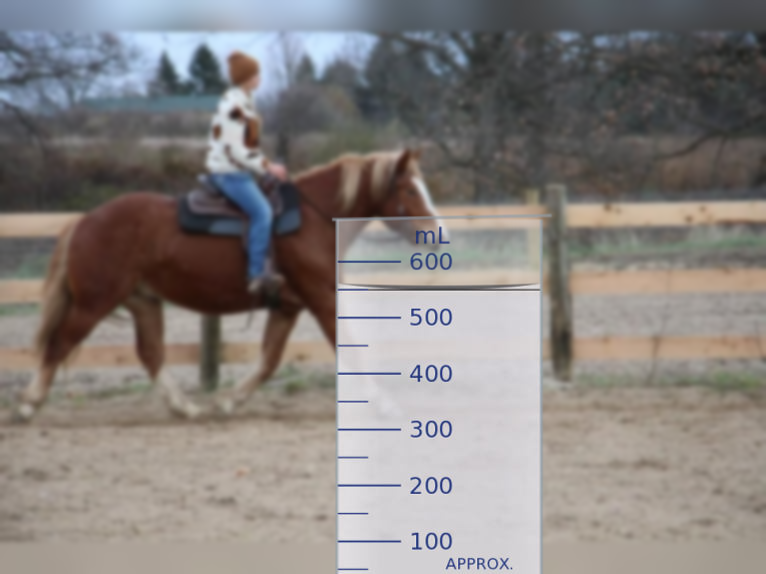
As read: **550** mL
